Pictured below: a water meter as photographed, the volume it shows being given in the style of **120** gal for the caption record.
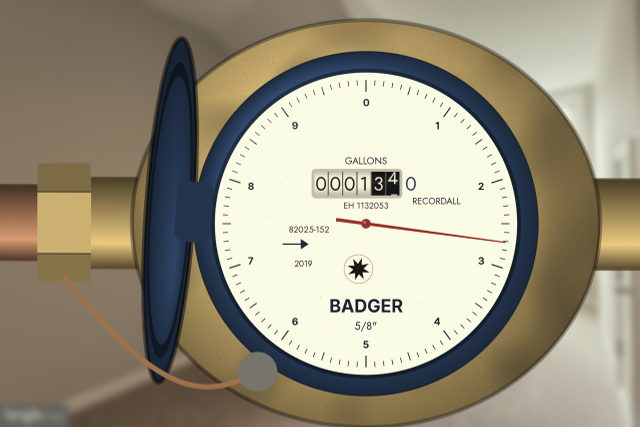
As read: **1342.7** gal
